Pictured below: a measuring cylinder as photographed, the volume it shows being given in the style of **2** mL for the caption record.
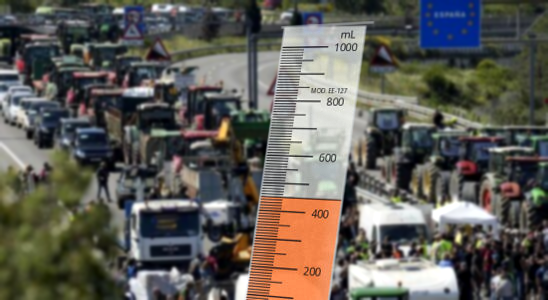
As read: **450** mL
